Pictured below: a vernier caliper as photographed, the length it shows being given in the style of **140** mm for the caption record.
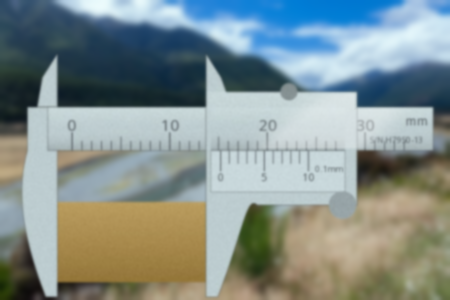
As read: **15.2** mm
